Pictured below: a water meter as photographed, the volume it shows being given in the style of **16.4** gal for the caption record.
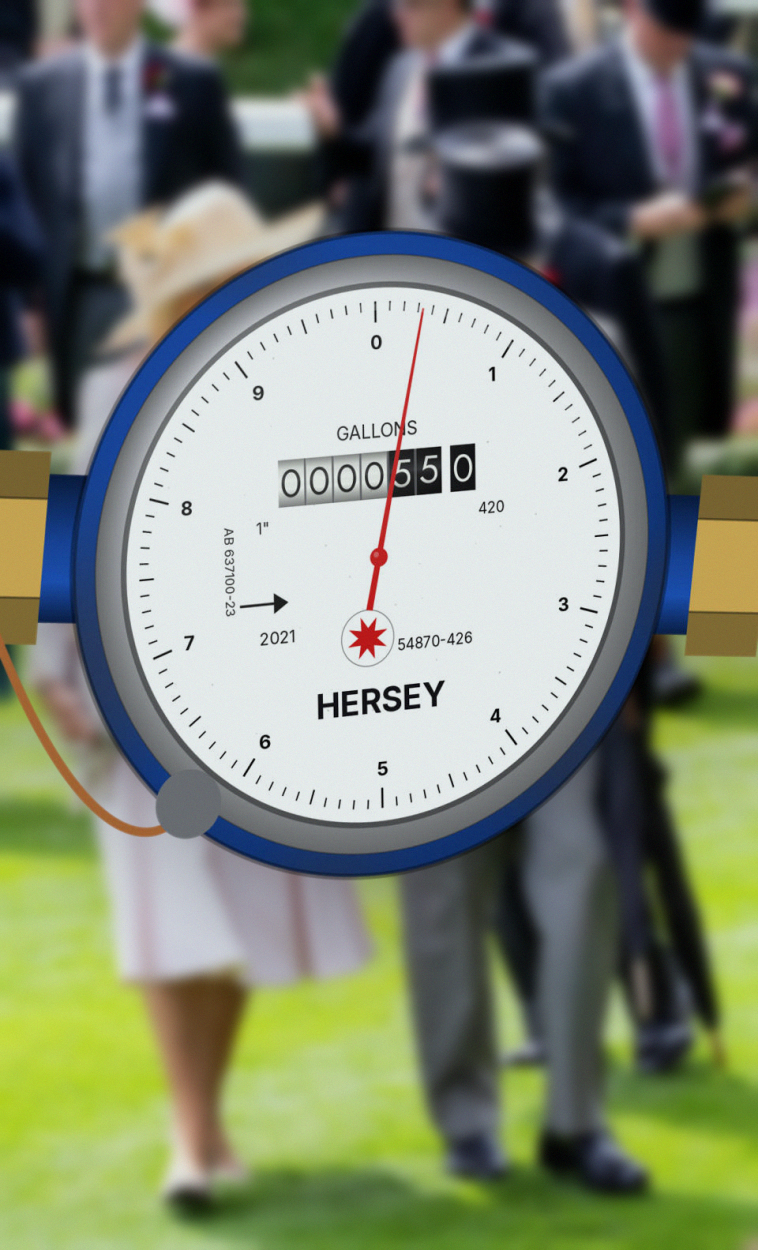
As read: **550.3** gal
